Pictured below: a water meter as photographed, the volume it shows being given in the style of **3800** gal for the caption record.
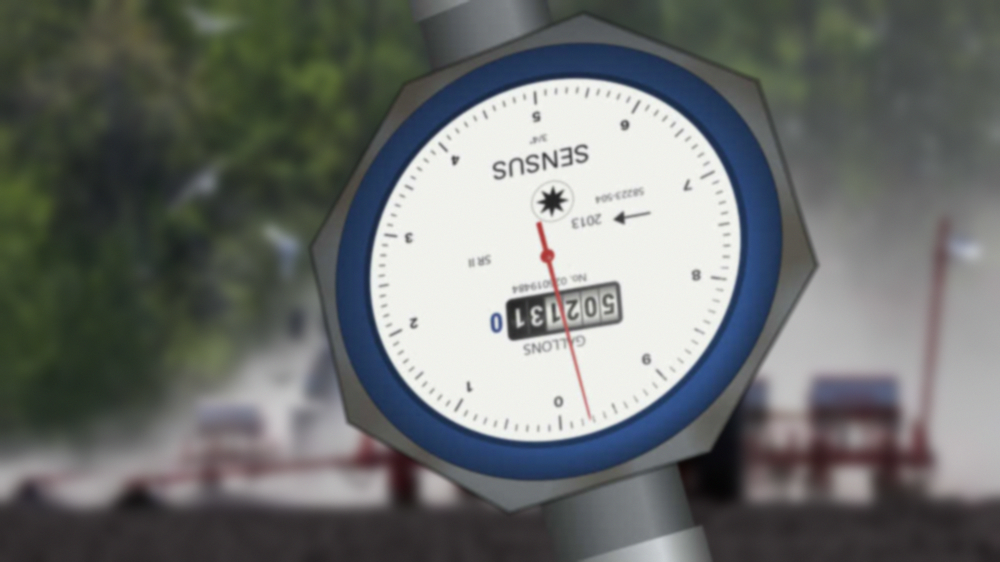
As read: **5021309.7** gal
